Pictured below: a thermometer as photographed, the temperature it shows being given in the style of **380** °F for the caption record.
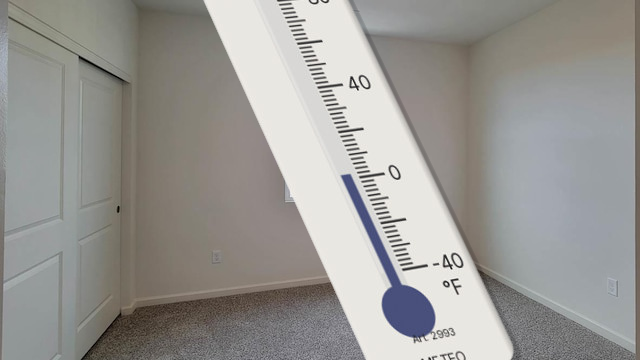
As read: **2** °F
